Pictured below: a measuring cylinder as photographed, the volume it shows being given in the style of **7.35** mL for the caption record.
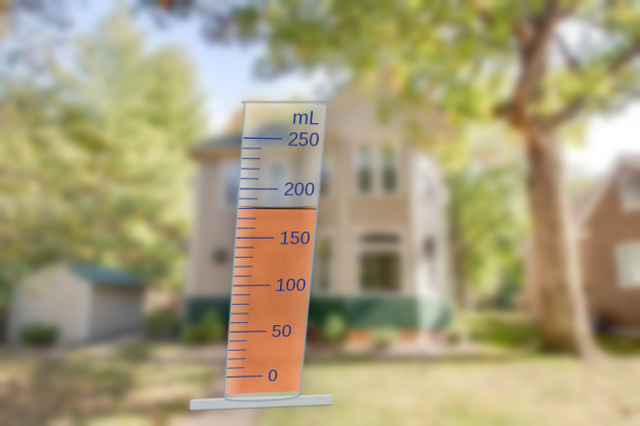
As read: **180** mL
